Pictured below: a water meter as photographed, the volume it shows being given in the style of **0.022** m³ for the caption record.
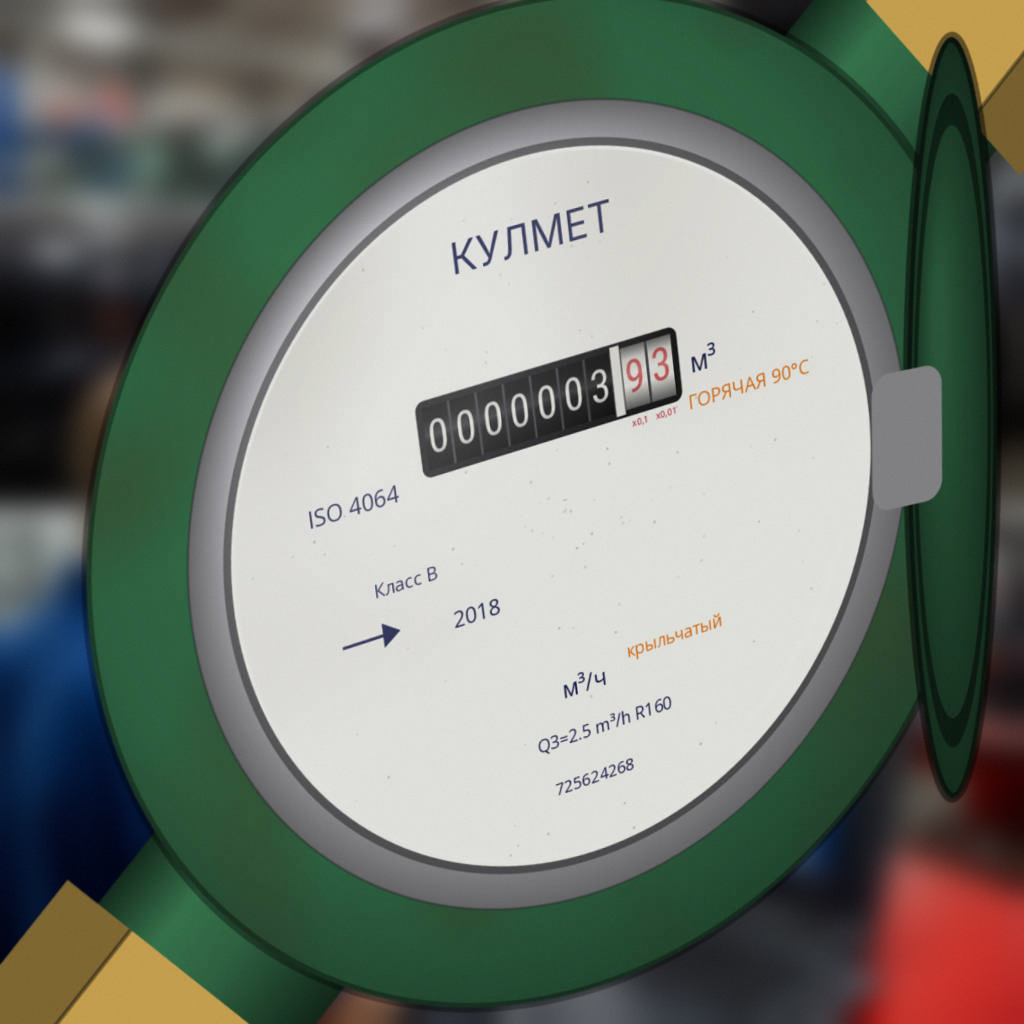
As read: **3.93** m³
